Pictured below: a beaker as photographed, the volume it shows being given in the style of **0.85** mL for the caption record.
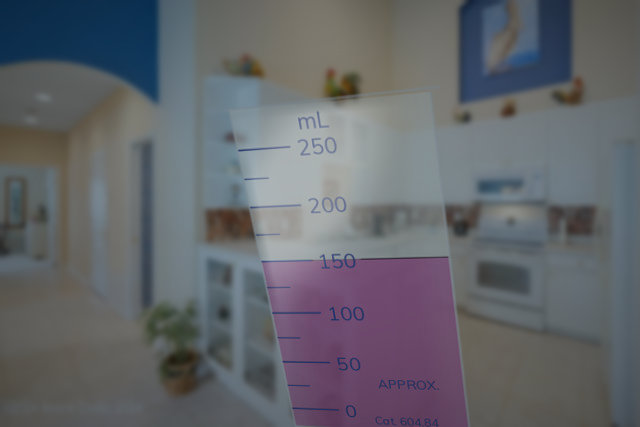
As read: **150** mL
